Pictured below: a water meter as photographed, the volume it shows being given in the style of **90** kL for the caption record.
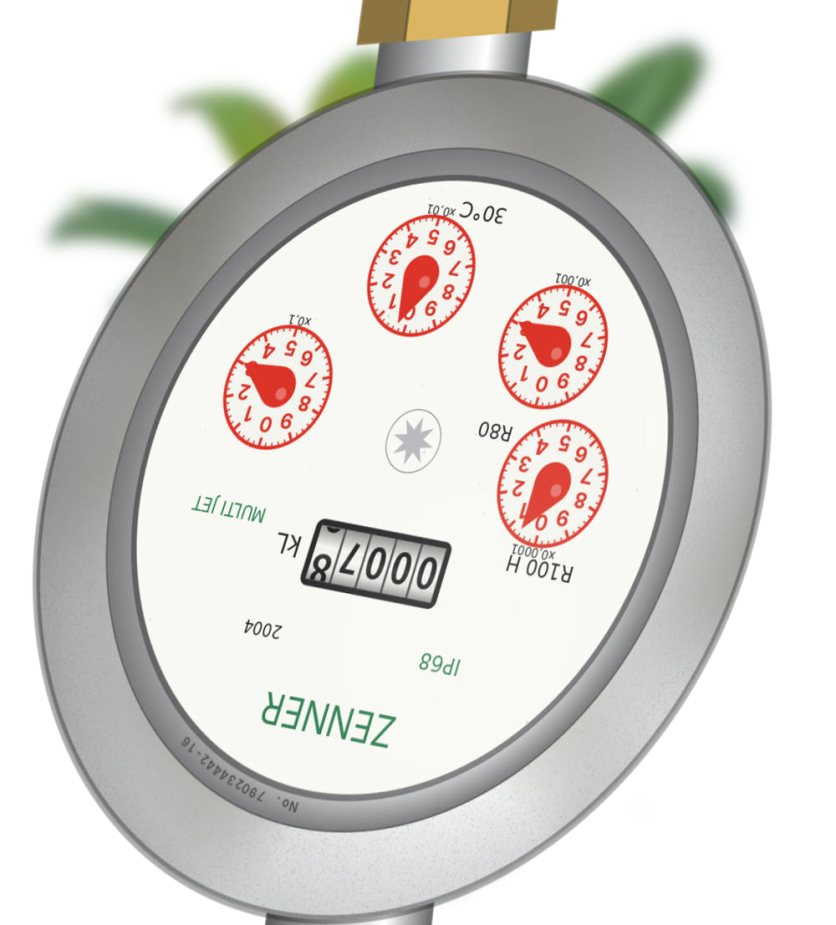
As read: **78.3030** kL
